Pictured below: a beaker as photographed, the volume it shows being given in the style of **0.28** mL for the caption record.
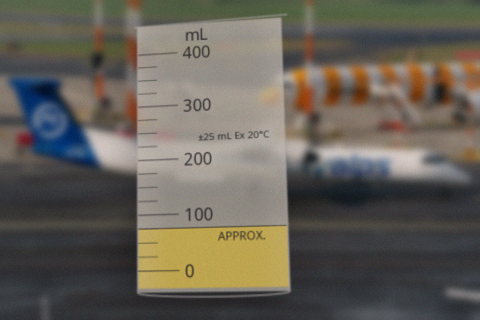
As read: **75** mL
